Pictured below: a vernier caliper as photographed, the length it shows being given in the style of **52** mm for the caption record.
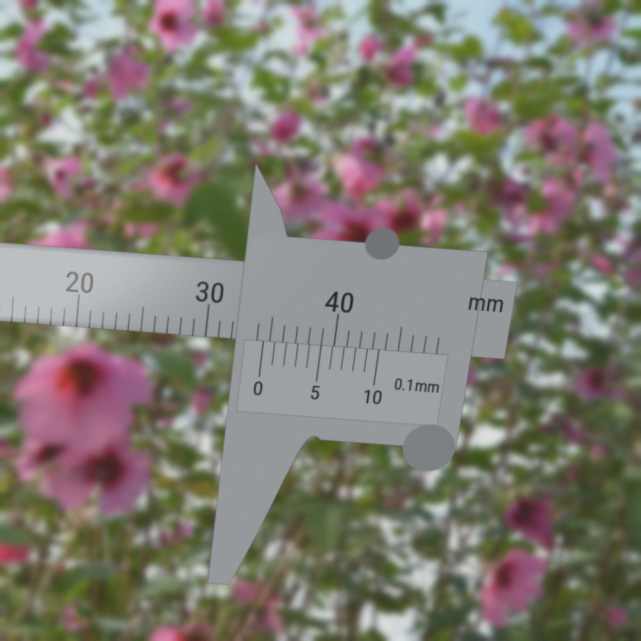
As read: **34.5** mm
